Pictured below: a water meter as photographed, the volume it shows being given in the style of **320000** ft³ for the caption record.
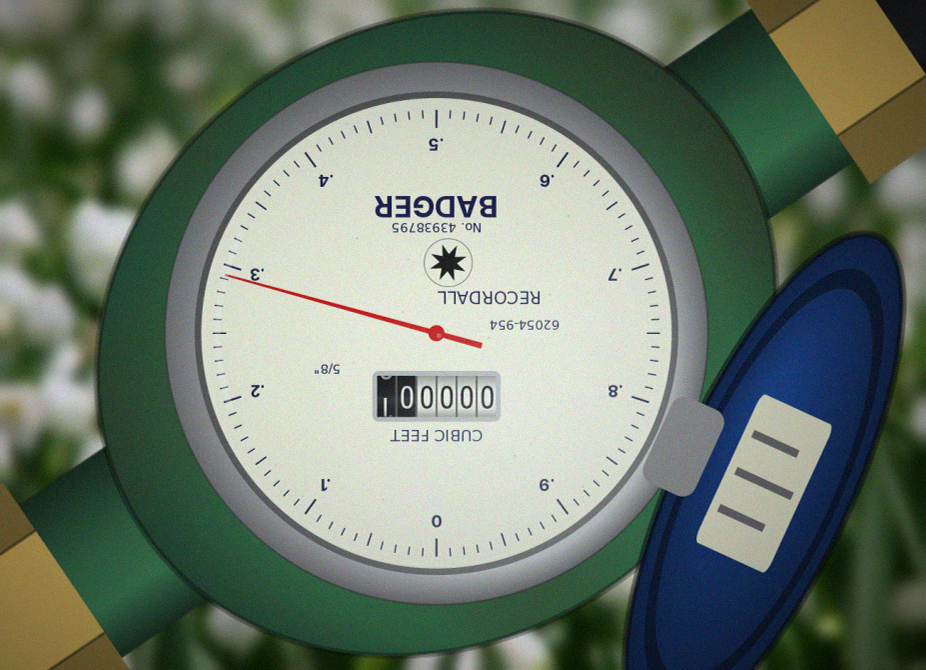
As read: **1.29** ft³
